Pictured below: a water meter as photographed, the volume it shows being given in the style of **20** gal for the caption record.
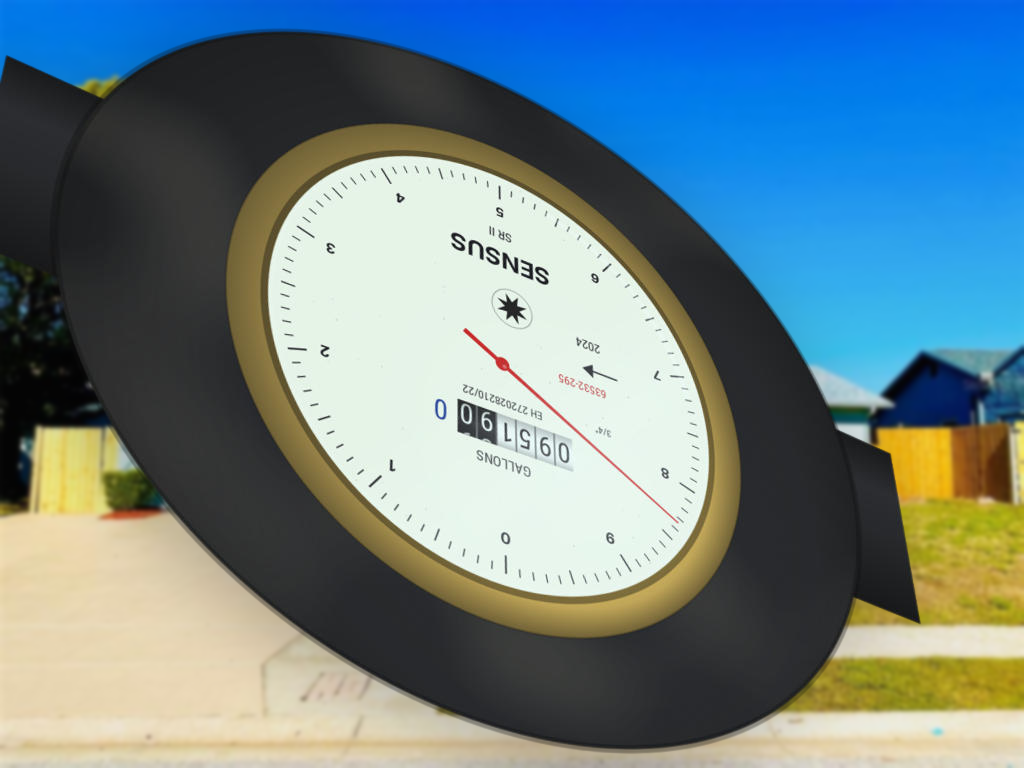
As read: **951898.3** gal
